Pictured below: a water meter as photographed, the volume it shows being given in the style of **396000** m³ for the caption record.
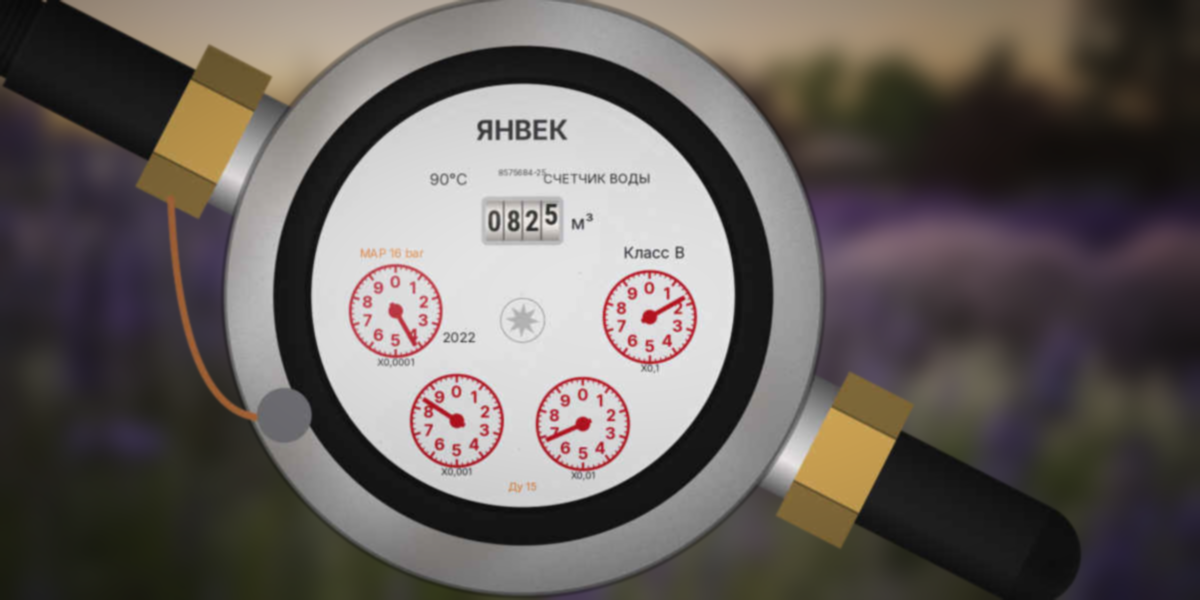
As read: **825.1684** m³
